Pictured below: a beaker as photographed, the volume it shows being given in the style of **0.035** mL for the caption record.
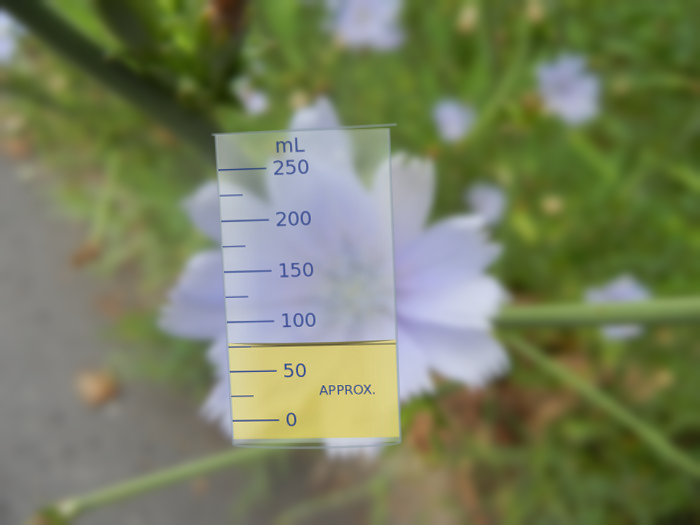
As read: **75** mL
